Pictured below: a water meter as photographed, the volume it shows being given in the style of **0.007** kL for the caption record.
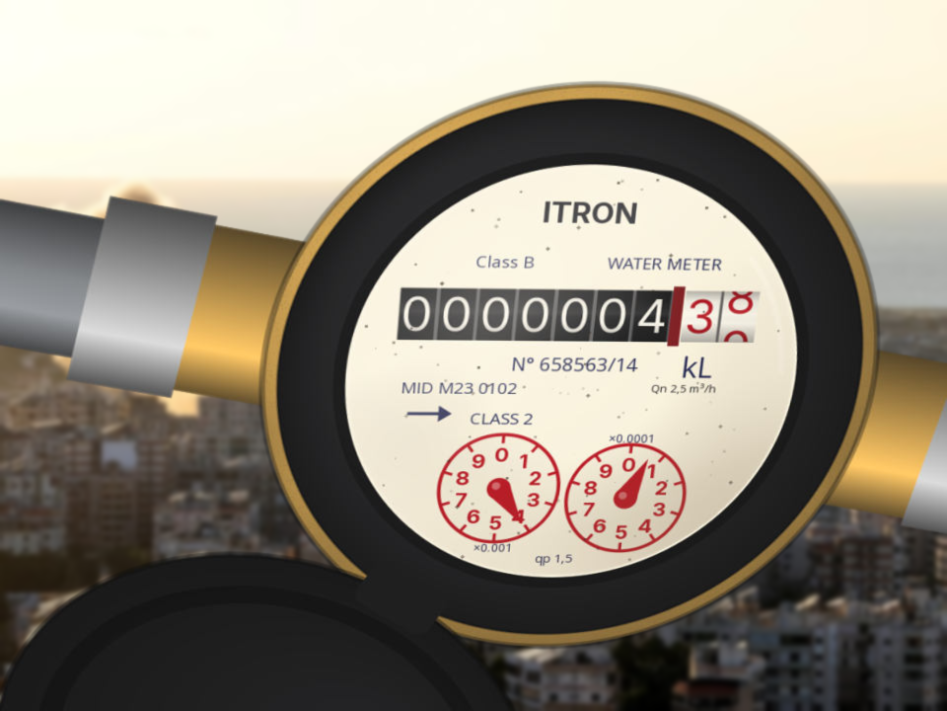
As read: **4.3840** kL
